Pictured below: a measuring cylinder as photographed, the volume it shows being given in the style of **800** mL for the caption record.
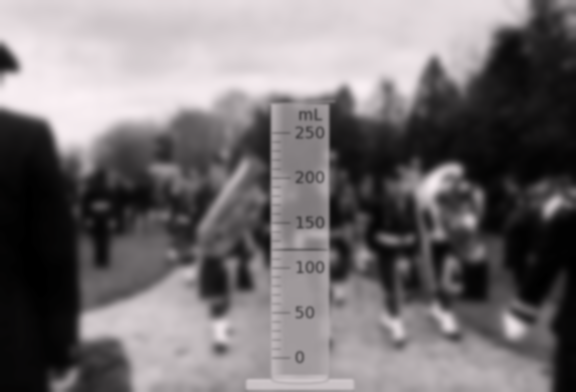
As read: **120** mL
